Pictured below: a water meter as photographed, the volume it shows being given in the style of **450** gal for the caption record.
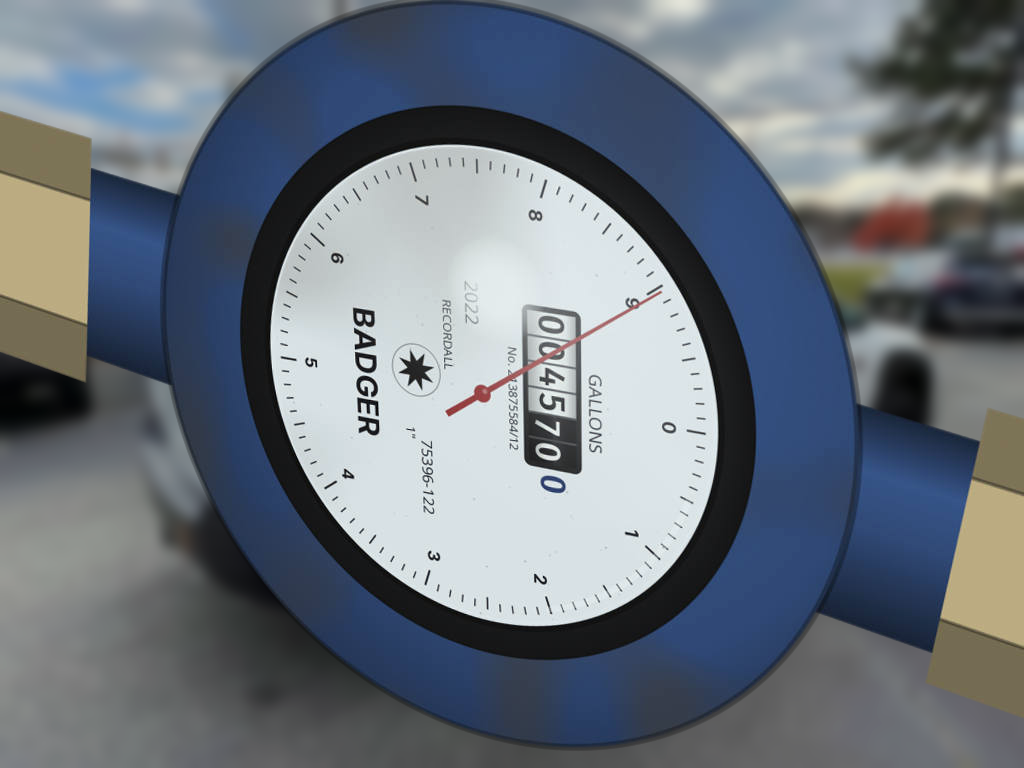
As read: **45699.0** gal
